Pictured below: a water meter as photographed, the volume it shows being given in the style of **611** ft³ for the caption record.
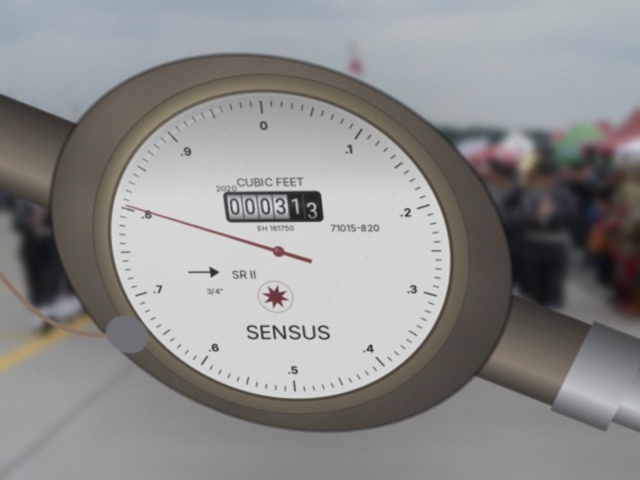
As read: **312.80** ft³
